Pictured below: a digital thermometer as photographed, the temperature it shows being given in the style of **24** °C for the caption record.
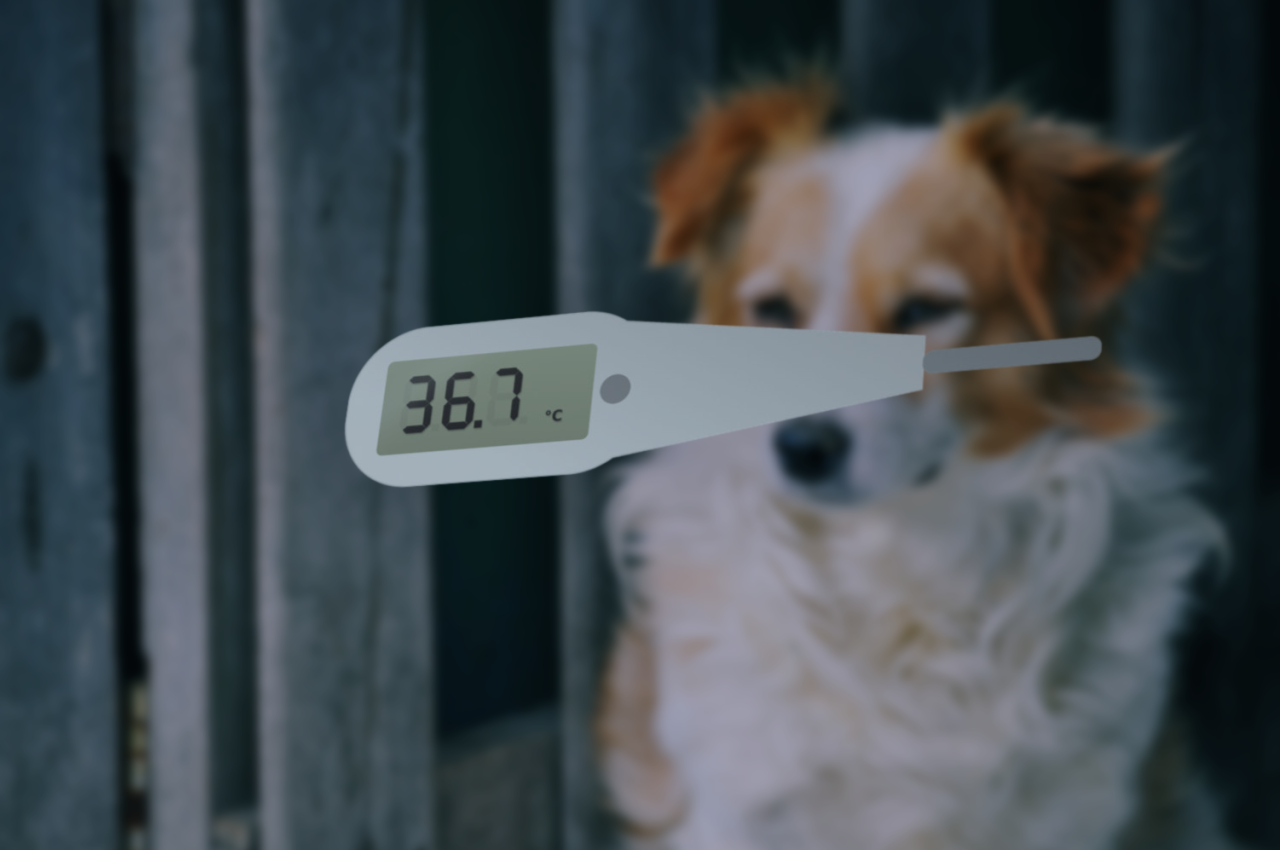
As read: **36.7** °C
